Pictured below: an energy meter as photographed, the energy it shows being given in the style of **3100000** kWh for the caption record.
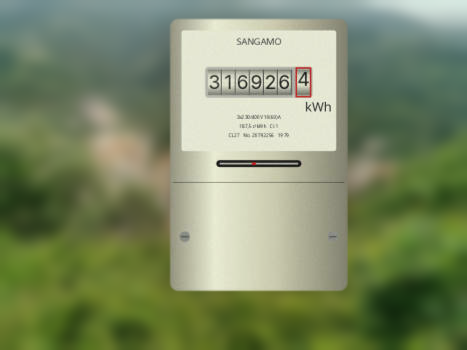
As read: **316926.4** kWh
